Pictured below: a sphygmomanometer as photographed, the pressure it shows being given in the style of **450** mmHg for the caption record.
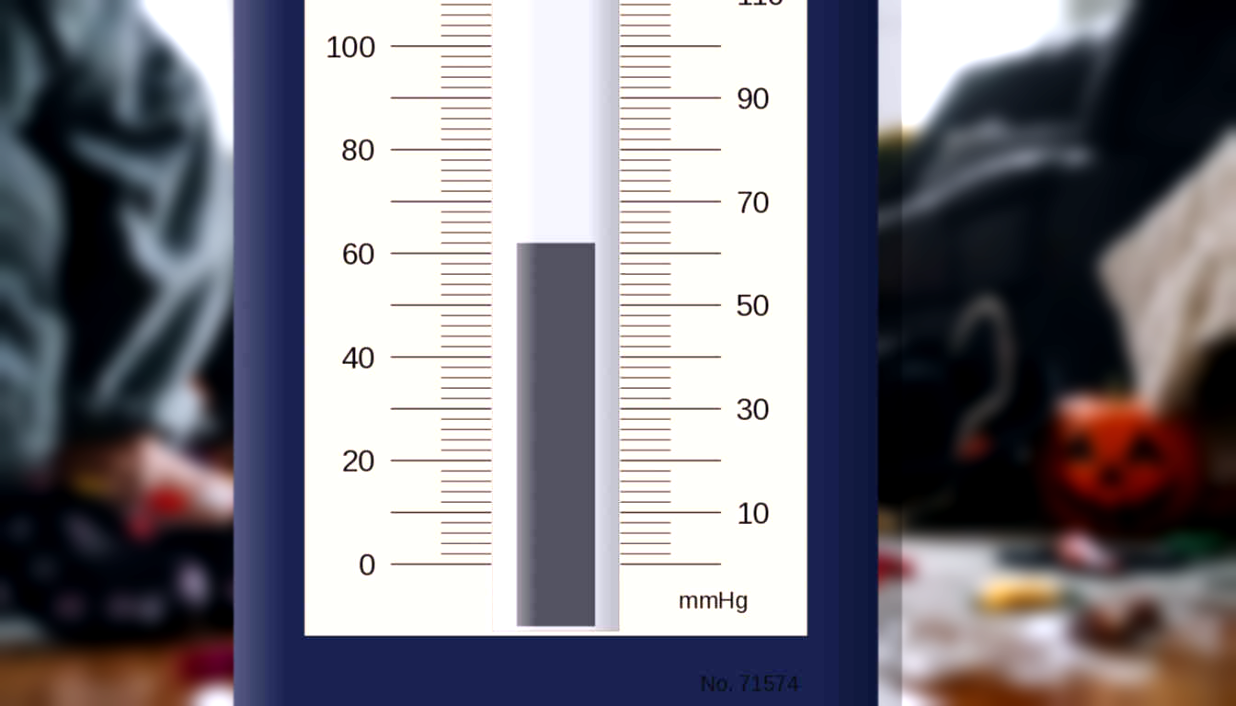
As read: **62** mmHg
